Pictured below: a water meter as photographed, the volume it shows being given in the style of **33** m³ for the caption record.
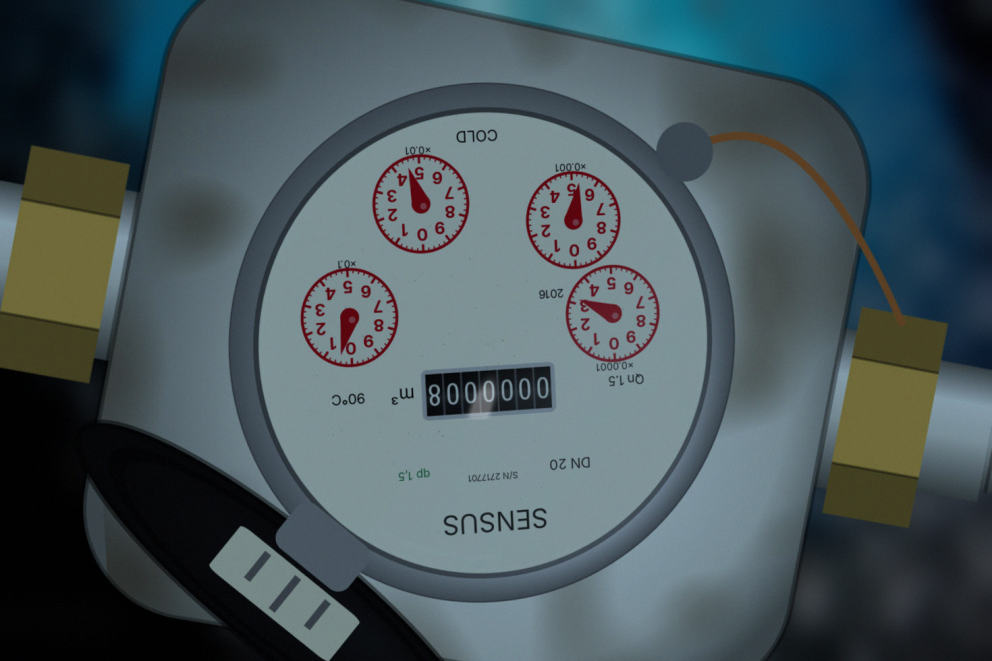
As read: **8.0453** m³
